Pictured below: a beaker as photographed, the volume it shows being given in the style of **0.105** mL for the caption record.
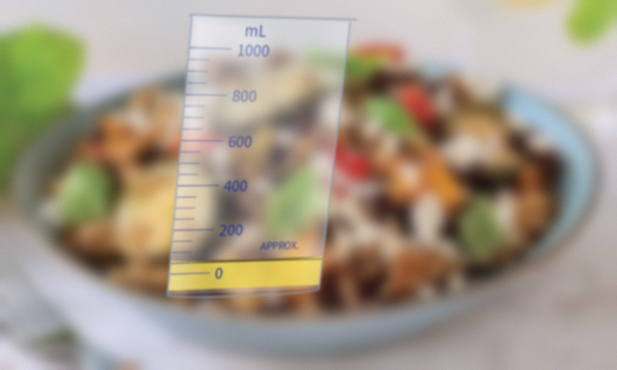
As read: **50** mL
